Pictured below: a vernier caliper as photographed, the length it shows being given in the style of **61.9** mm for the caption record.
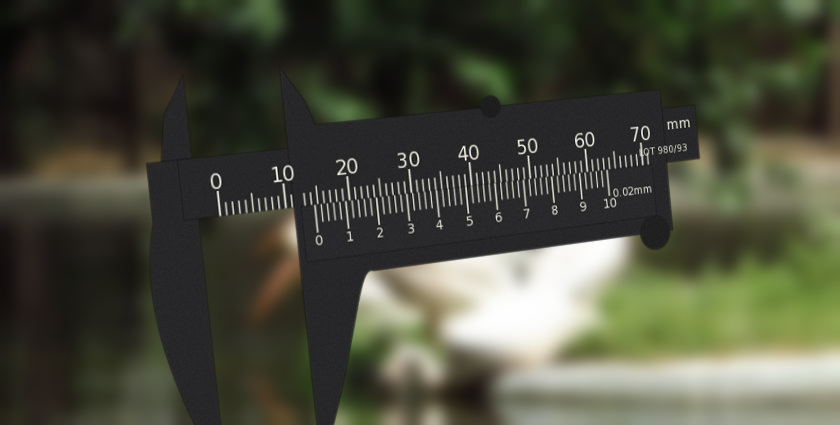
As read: **14.5** mm
